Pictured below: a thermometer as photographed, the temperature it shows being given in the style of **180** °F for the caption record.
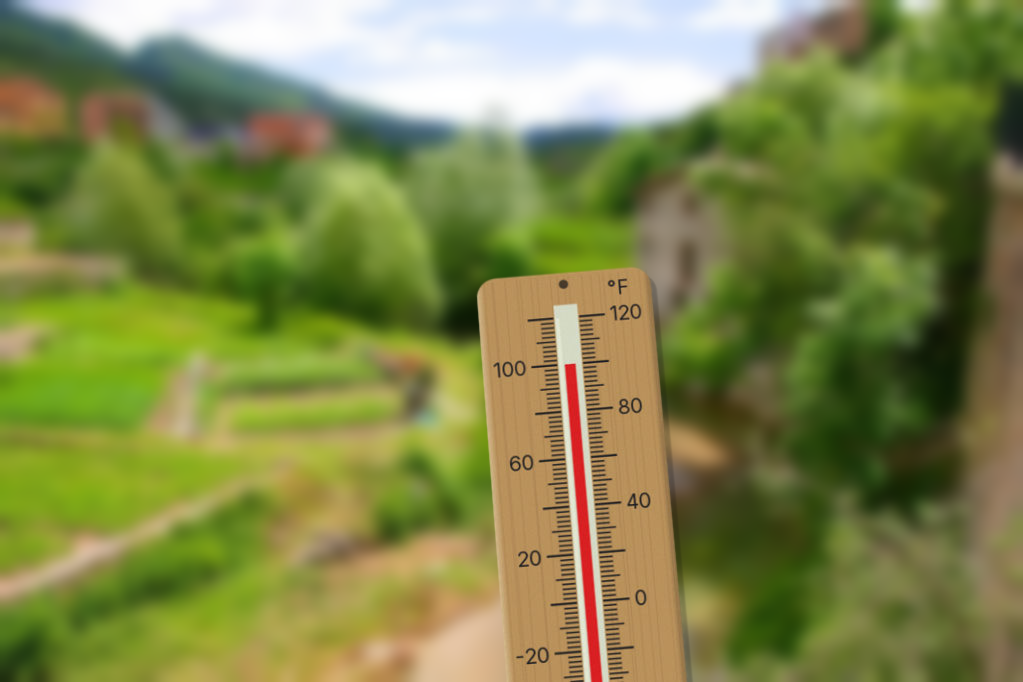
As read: **100** °F
